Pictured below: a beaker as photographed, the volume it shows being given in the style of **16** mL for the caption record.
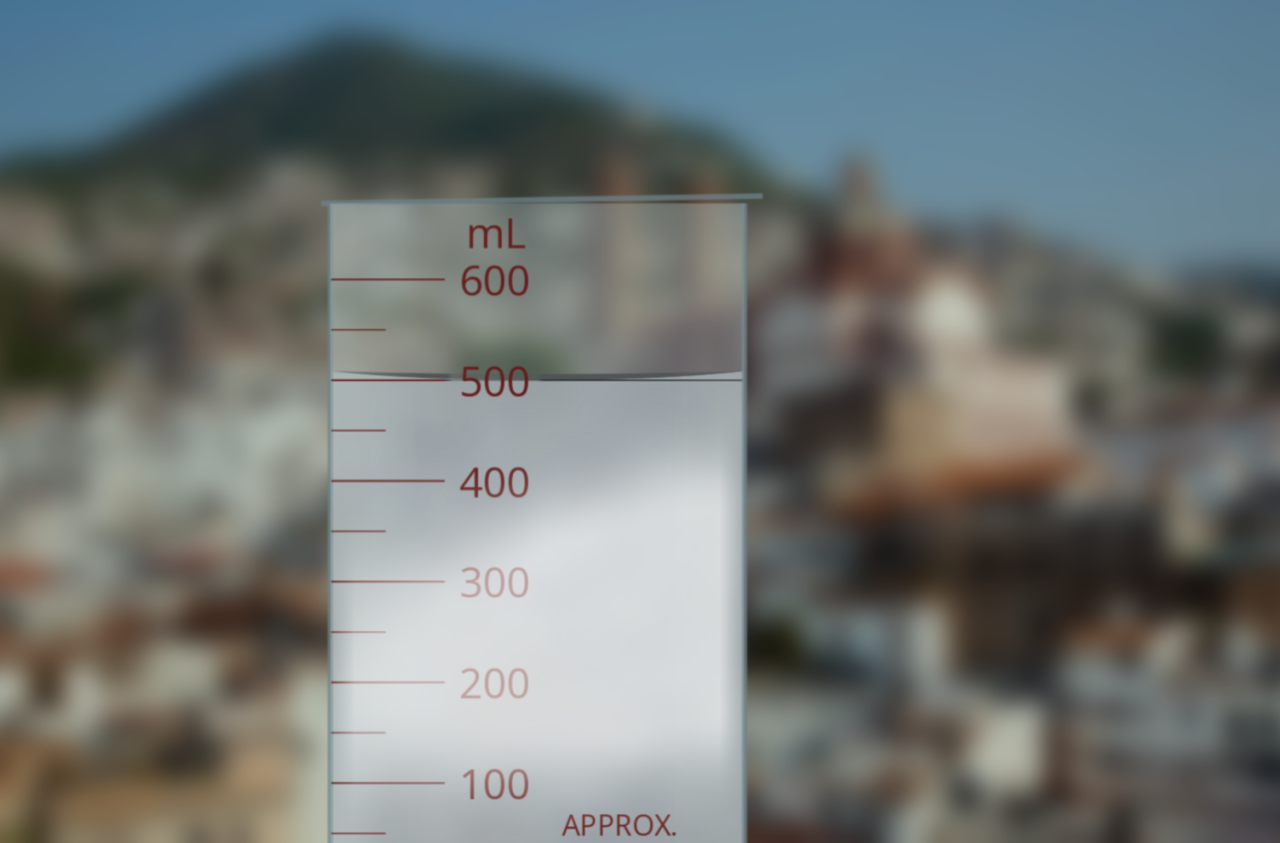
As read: **500** mL
